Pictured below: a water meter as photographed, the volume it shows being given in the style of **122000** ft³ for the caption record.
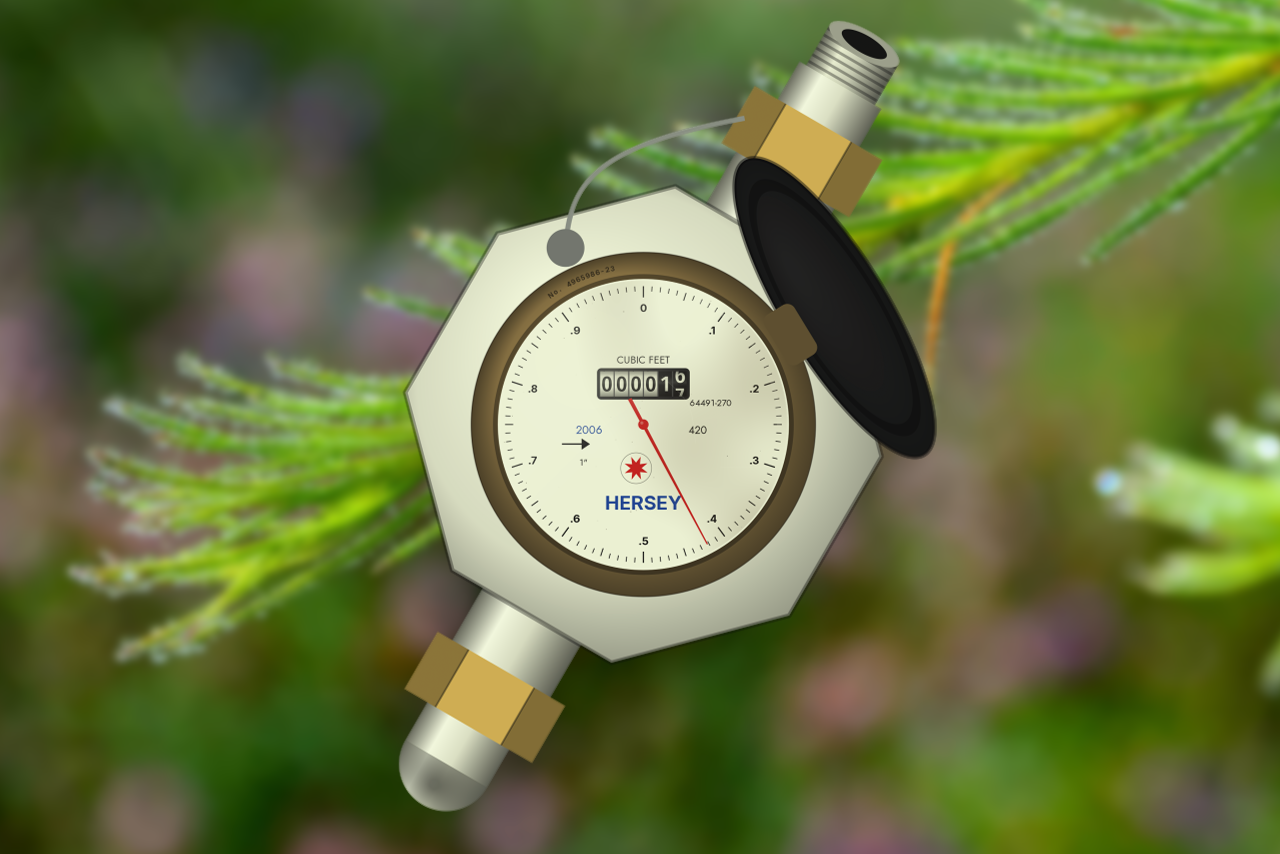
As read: **16.42** ft³
